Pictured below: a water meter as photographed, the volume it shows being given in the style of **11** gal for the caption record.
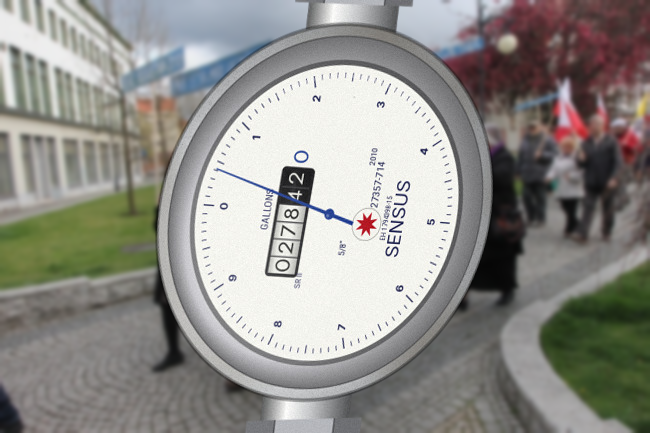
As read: **278420.4** gal
